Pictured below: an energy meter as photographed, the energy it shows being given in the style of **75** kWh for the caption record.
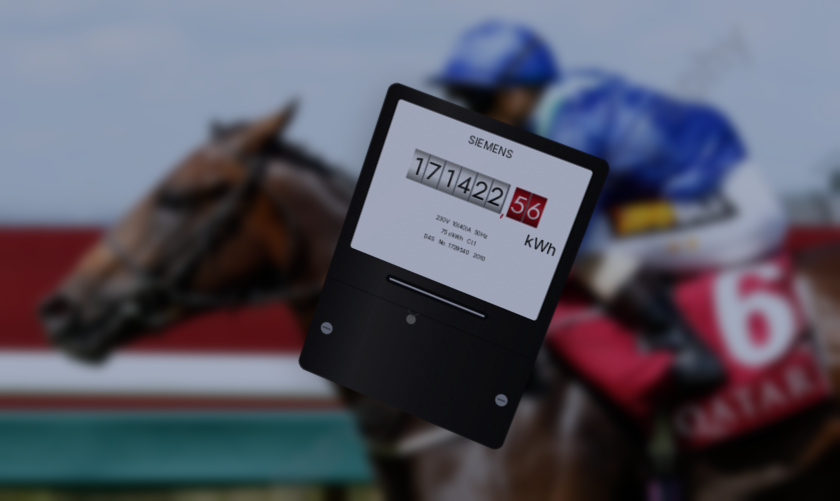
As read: **171422.56** kWh
